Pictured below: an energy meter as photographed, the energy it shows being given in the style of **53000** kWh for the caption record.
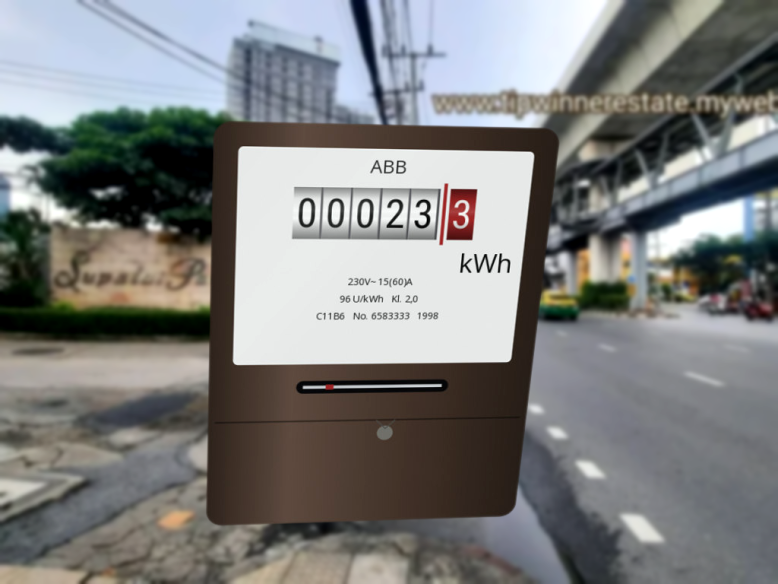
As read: **23.3** kWh
